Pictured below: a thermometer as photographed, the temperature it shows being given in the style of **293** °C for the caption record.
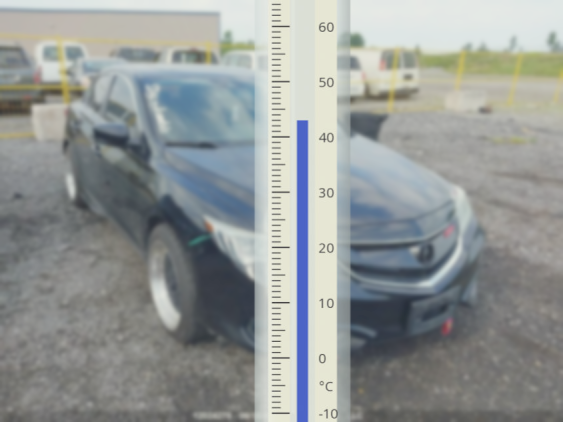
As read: **43** °C
